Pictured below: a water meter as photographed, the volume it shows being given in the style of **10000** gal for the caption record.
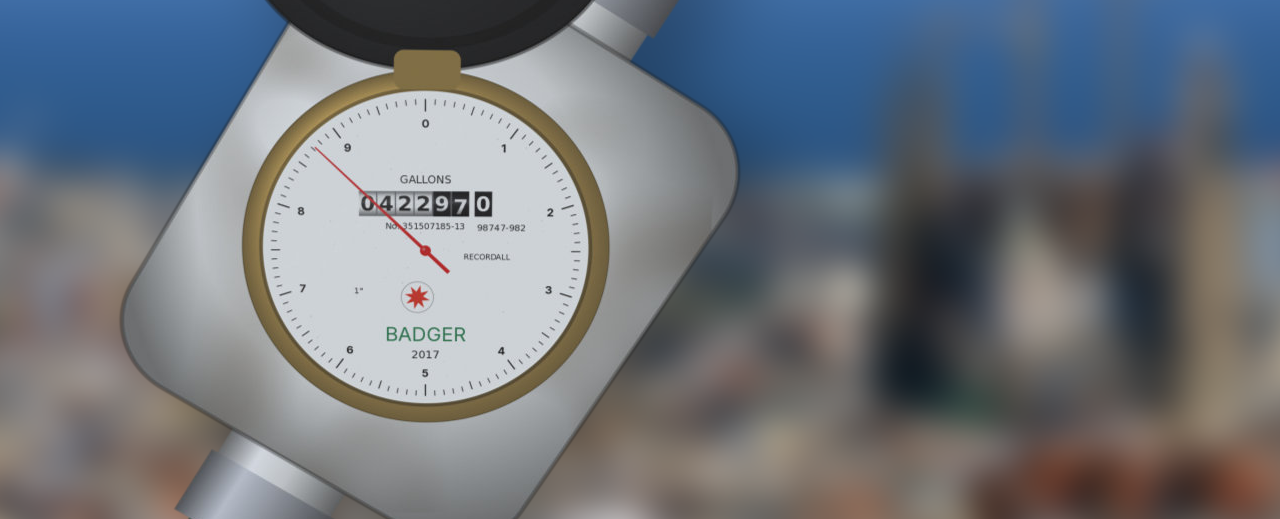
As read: **422968.7** gal
